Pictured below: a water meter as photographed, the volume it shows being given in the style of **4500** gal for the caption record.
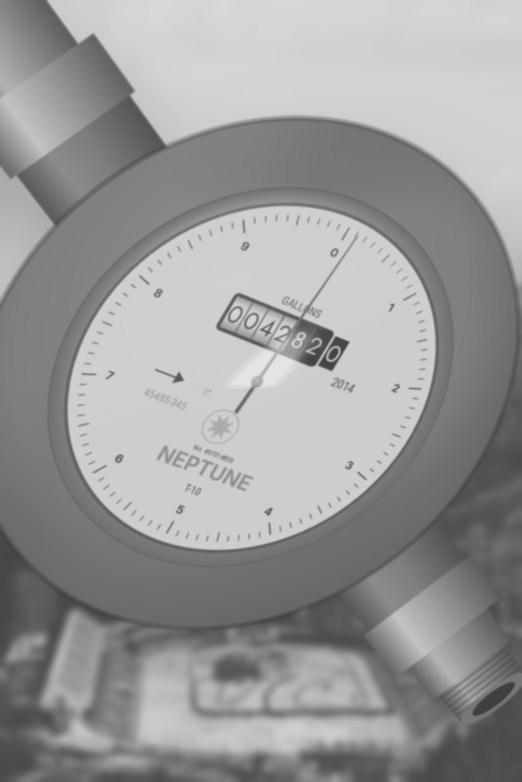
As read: **42820.1** gal
